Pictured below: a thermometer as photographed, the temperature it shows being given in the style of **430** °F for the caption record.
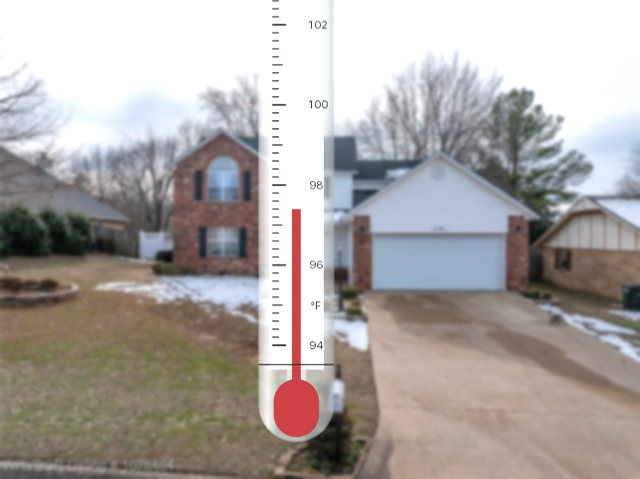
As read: **97.4** °F
